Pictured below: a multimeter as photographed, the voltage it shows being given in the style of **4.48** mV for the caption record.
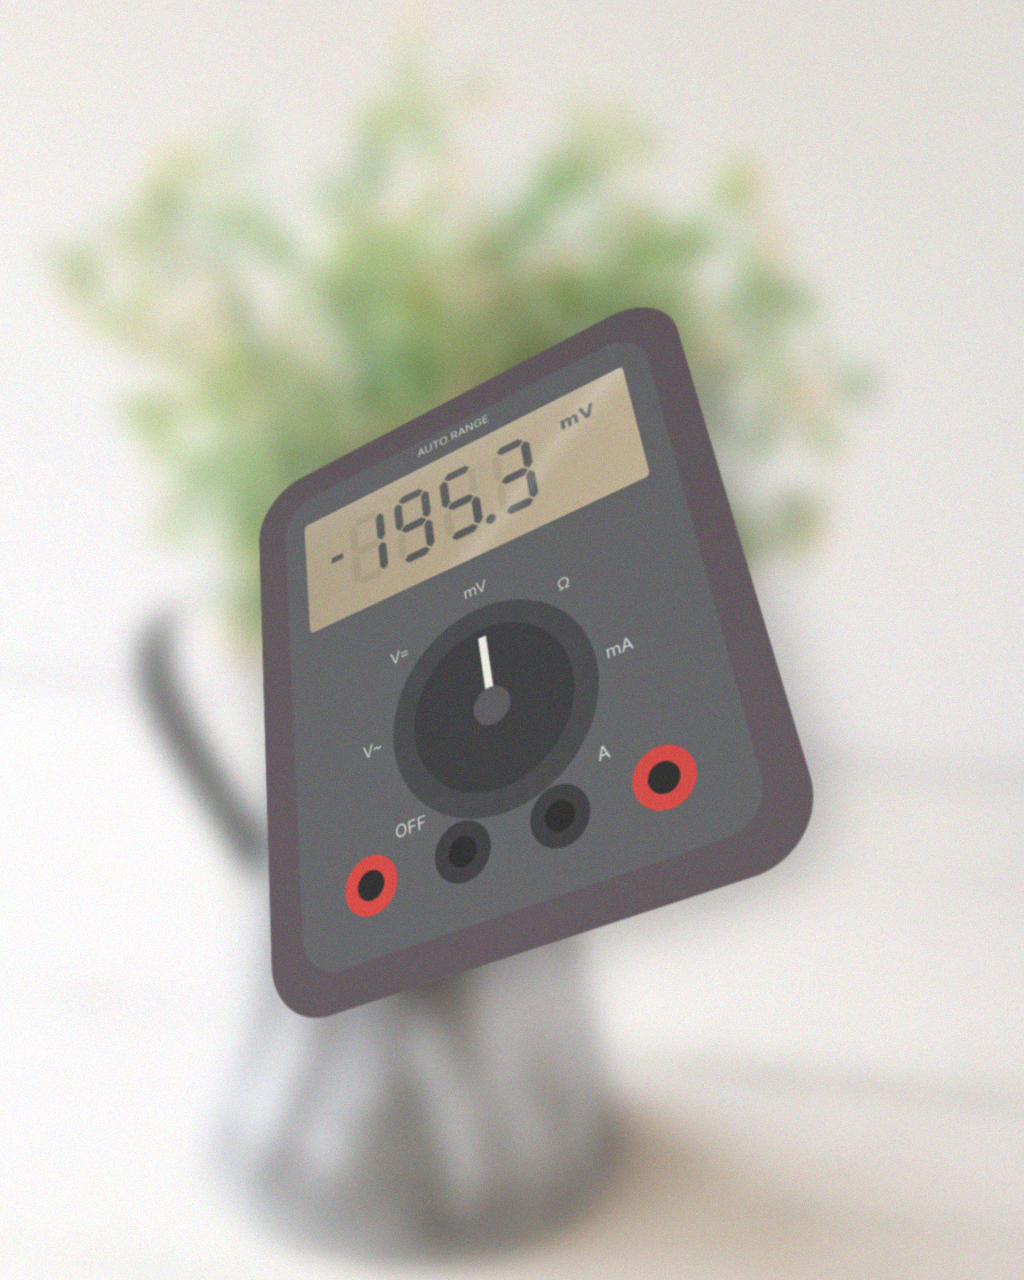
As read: **-195.3** mV
